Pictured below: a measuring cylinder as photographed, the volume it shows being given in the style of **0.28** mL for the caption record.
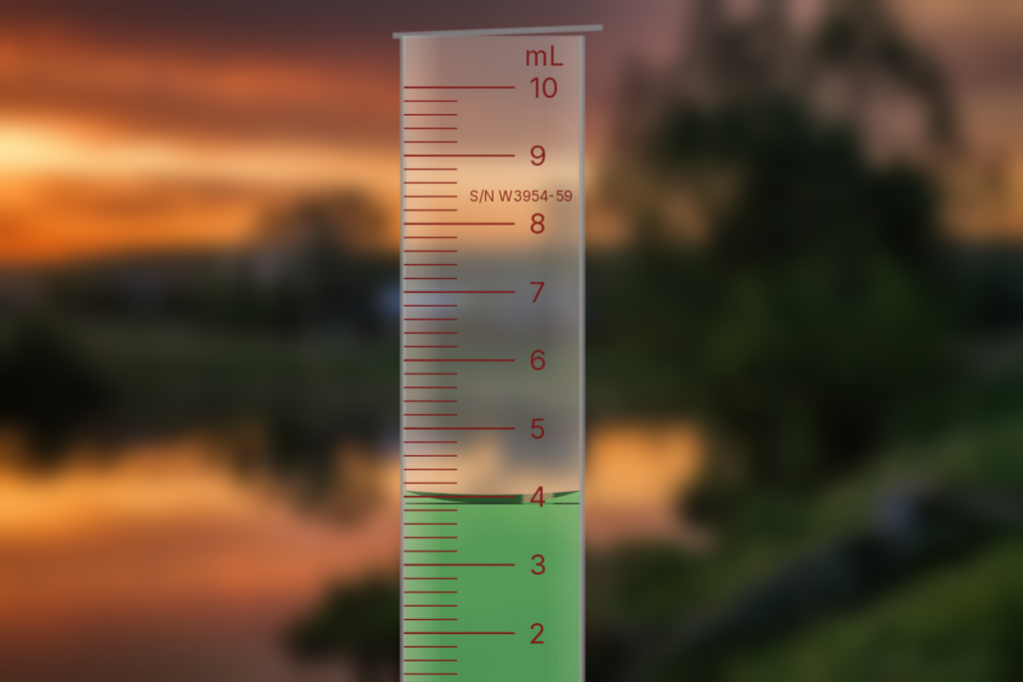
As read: **3.9** mL
